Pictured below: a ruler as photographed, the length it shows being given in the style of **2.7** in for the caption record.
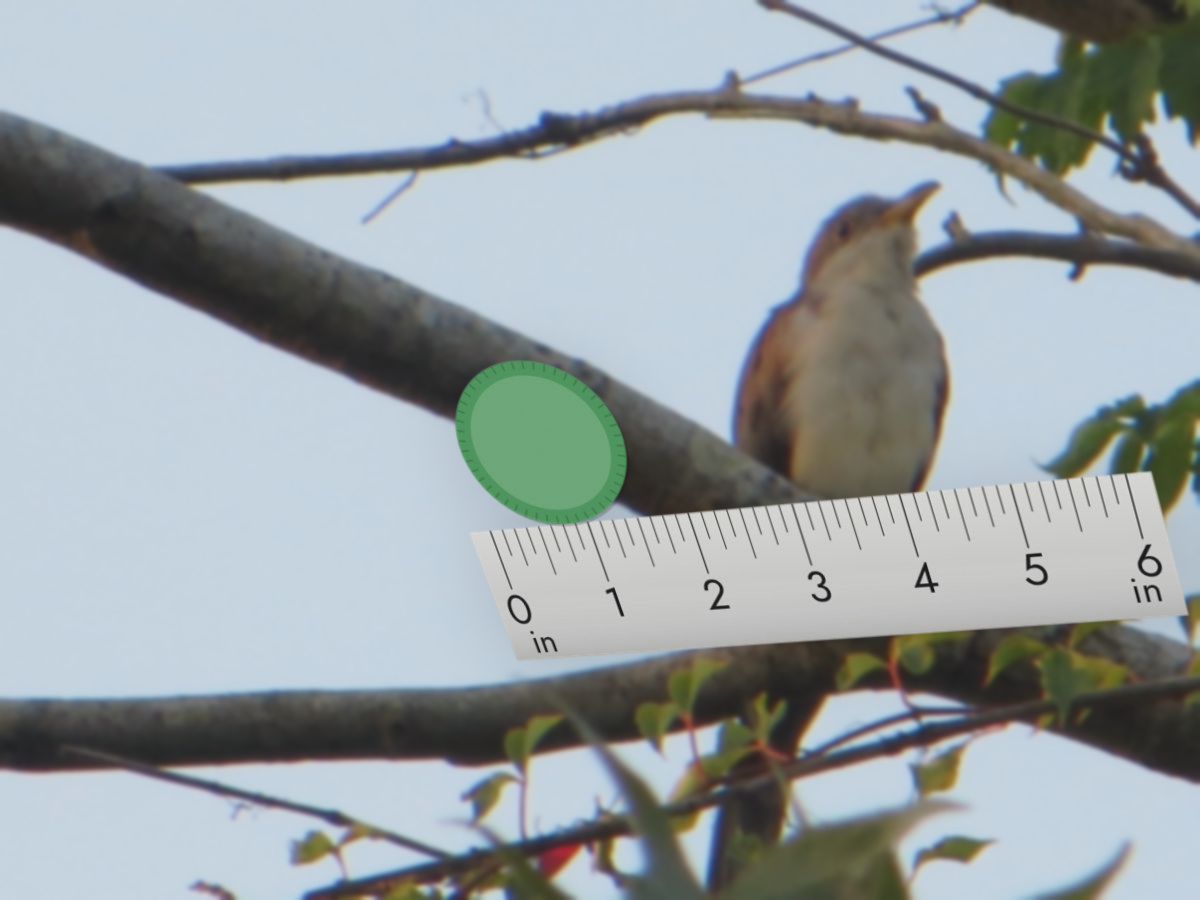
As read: **1.625** in
